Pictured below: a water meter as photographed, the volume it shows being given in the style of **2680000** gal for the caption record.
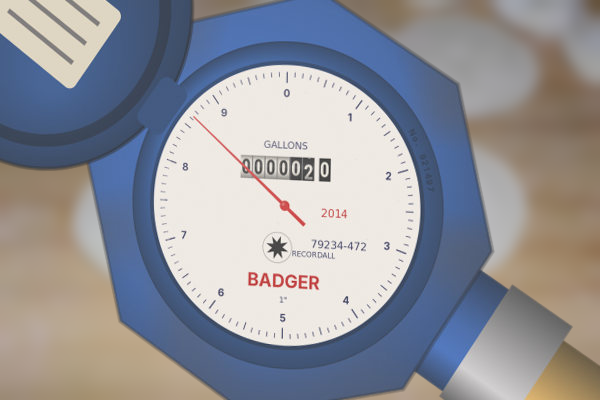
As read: **18.6** gal
